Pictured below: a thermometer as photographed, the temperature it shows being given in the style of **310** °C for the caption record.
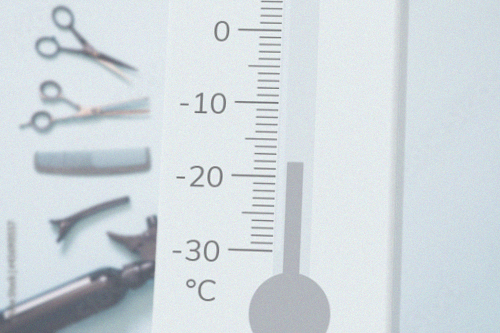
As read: **-18** °C
